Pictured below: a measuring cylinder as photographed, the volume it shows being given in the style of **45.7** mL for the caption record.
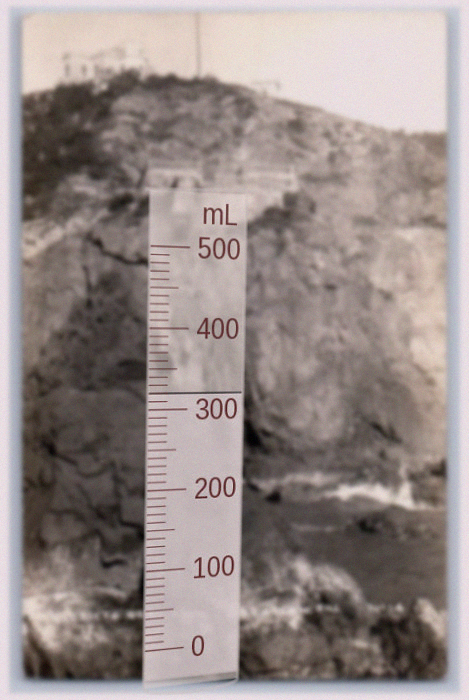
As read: **320** mL
